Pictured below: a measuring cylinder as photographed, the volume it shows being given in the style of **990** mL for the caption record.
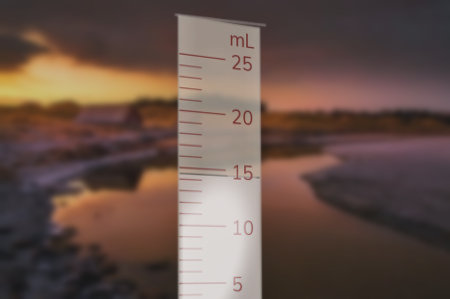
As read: **14.5** mL
